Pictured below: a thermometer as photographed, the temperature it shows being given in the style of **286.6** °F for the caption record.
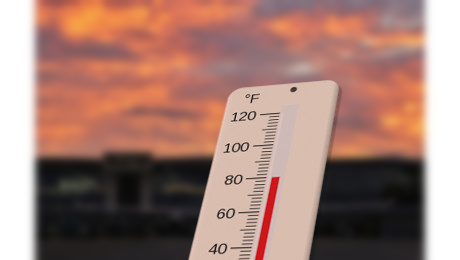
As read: **80** °F
